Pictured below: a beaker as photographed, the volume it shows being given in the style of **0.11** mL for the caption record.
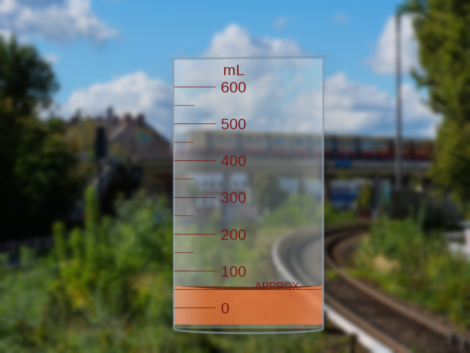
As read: **50** mL
